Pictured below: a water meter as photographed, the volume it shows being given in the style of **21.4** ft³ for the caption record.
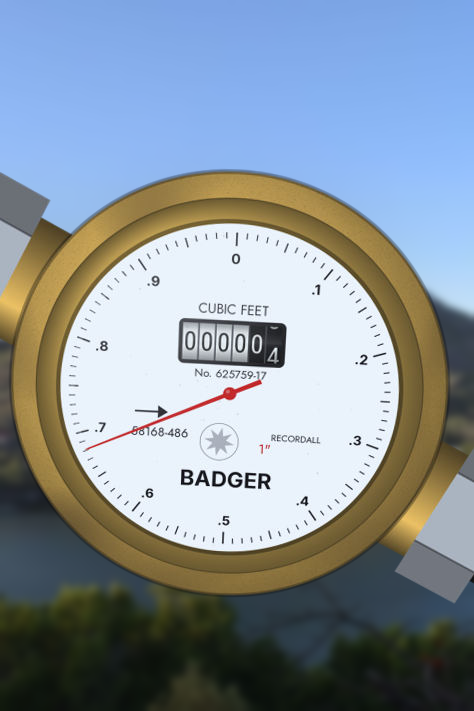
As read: **3.68** ft³
